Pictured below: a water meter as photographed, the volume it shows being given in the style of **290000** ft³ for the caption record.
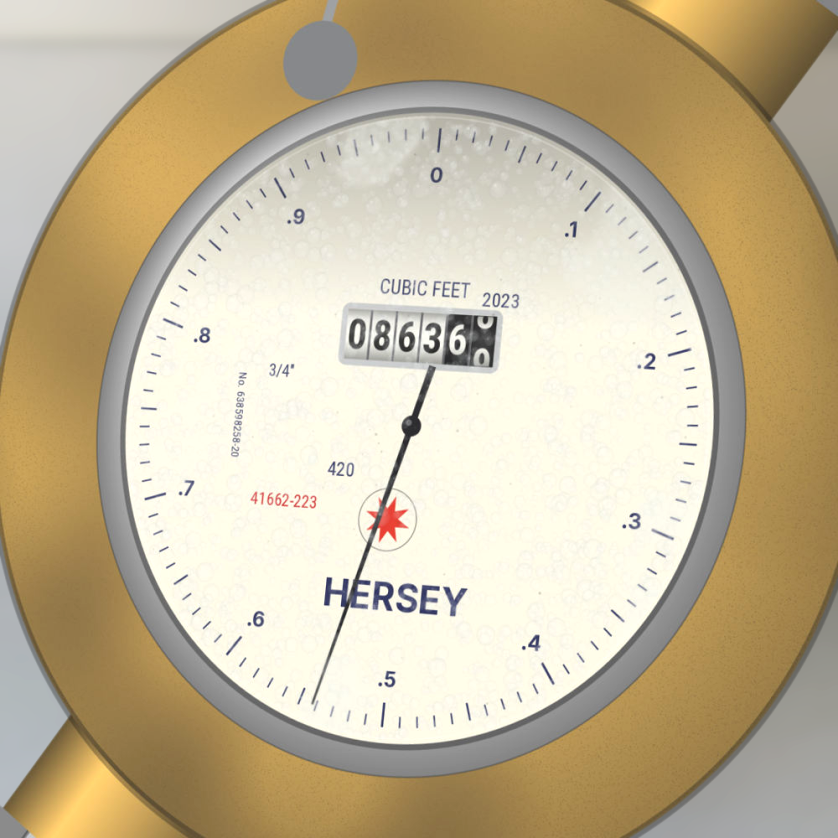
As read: **86368.54** ft³
